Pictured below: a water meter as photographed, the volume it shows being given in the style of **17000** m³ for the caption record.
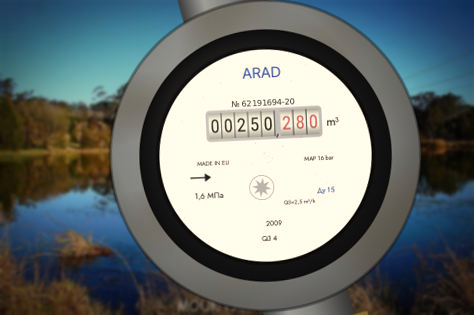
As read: **250.280** m³
